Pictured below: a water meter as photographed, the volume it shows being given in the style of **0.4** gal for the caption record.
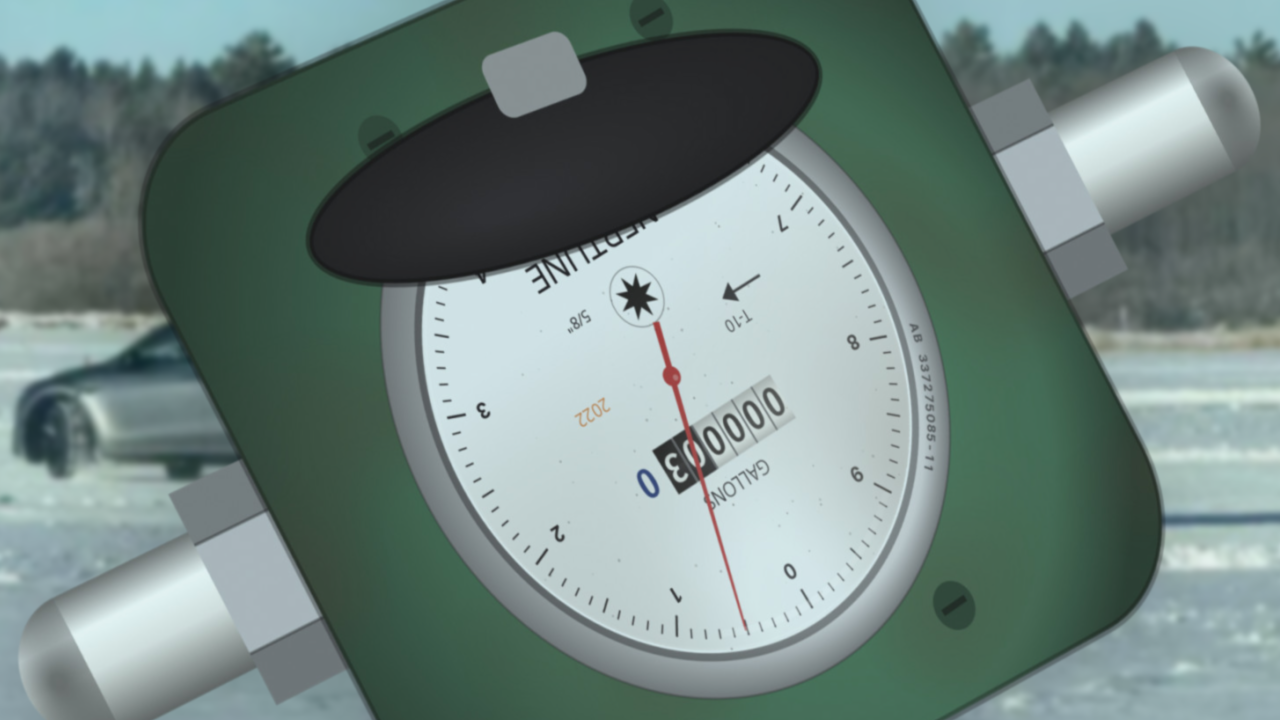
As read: **30.5** gal
